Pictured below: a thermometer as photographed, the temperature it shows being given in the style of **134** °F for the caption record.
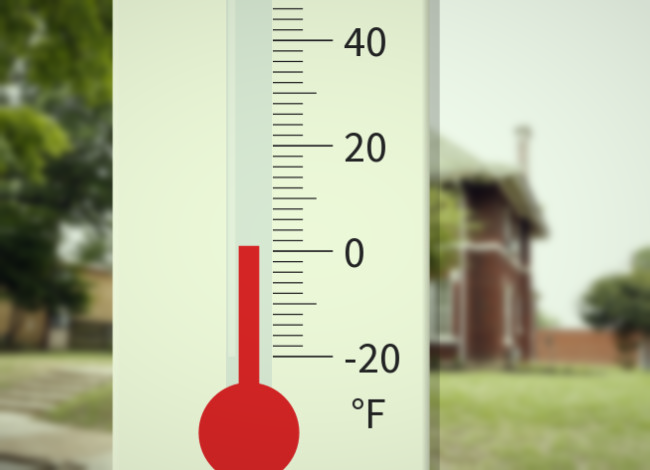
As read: **1** °F
